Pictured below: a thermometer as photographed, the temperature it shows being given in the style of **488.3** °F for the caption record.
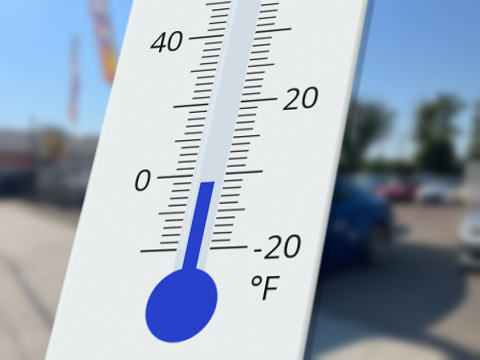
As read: **-2** °F
